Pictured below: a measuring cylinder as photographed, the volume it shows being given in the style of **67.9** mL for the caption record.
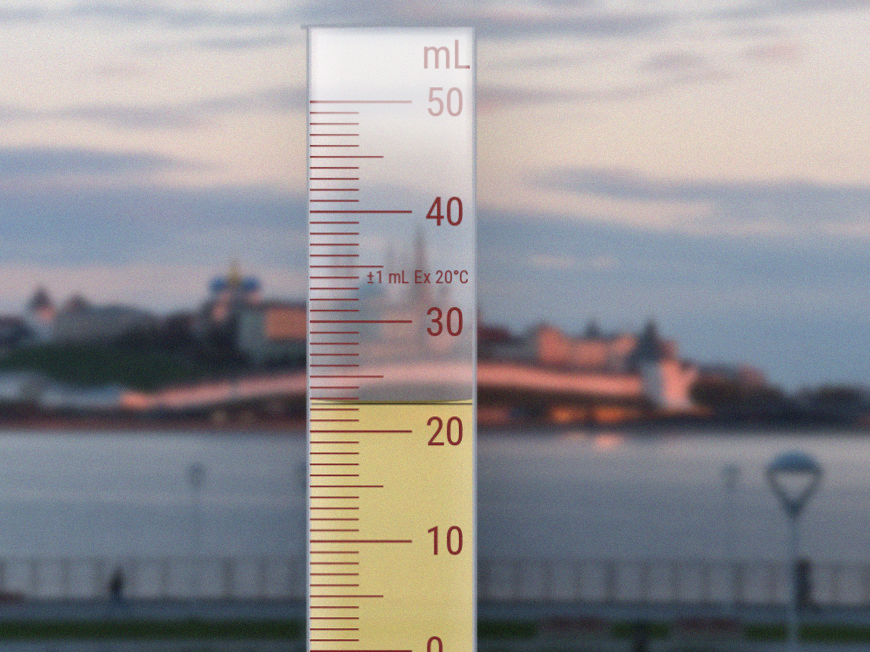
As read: **22.5** mL
